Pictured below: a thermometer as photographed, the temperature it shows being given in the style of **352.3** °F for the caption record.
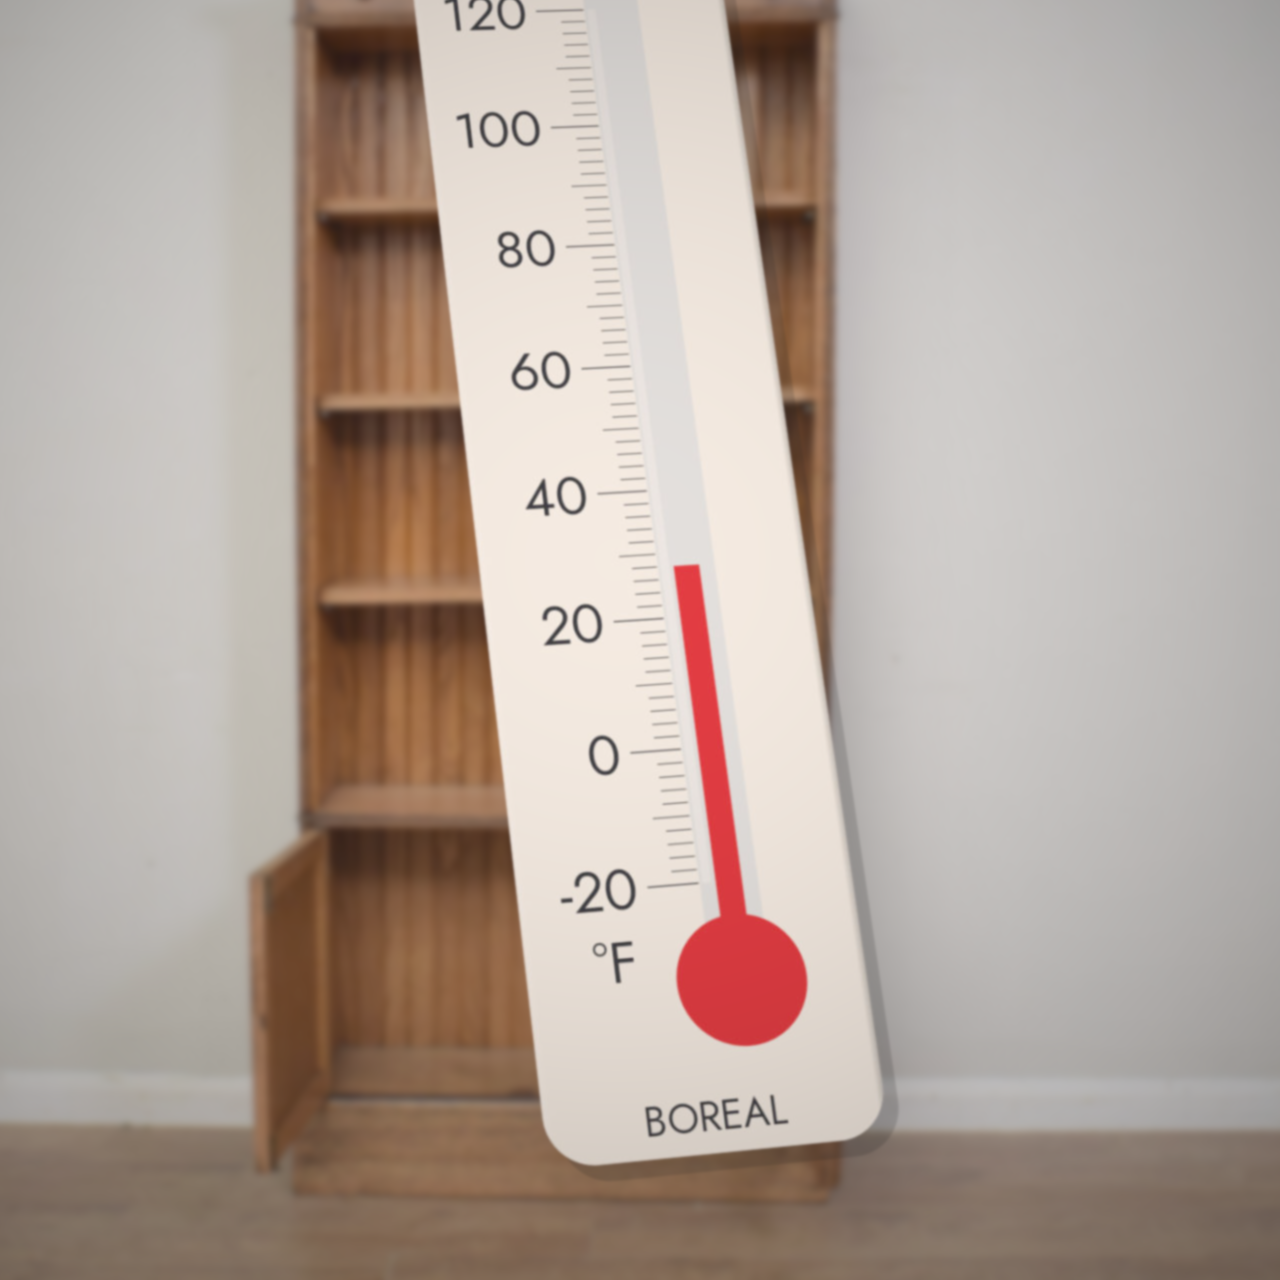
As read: **28** °F
